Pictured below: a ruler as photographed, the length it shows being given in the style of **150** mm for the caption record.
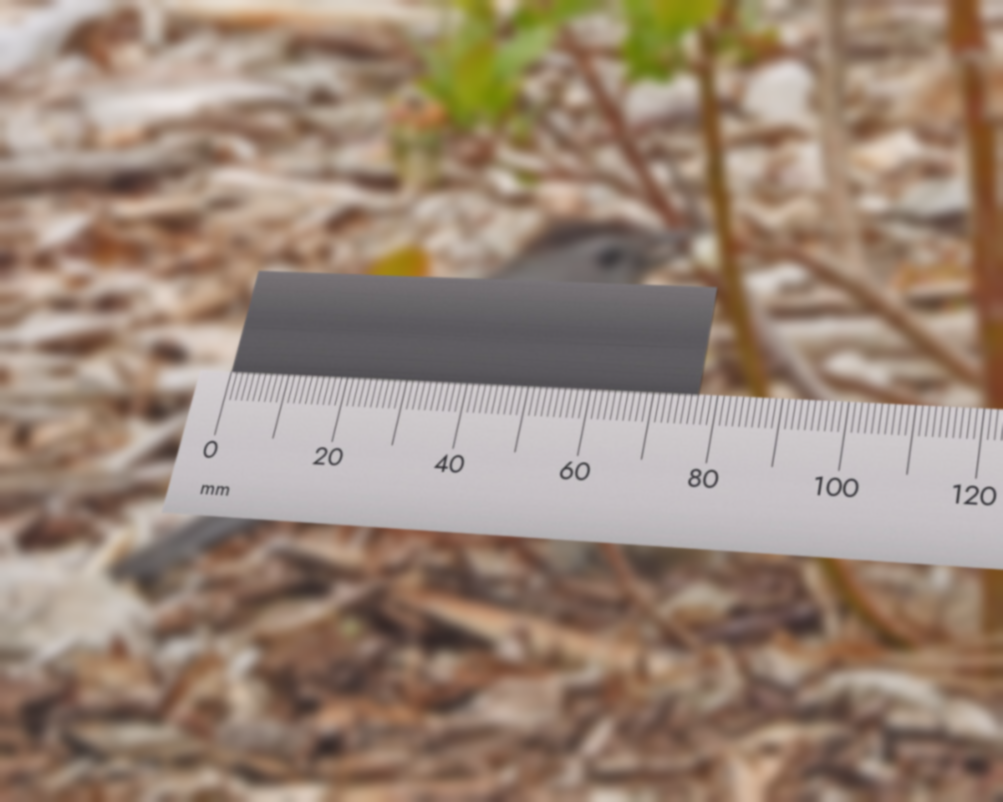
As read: **77** mm
